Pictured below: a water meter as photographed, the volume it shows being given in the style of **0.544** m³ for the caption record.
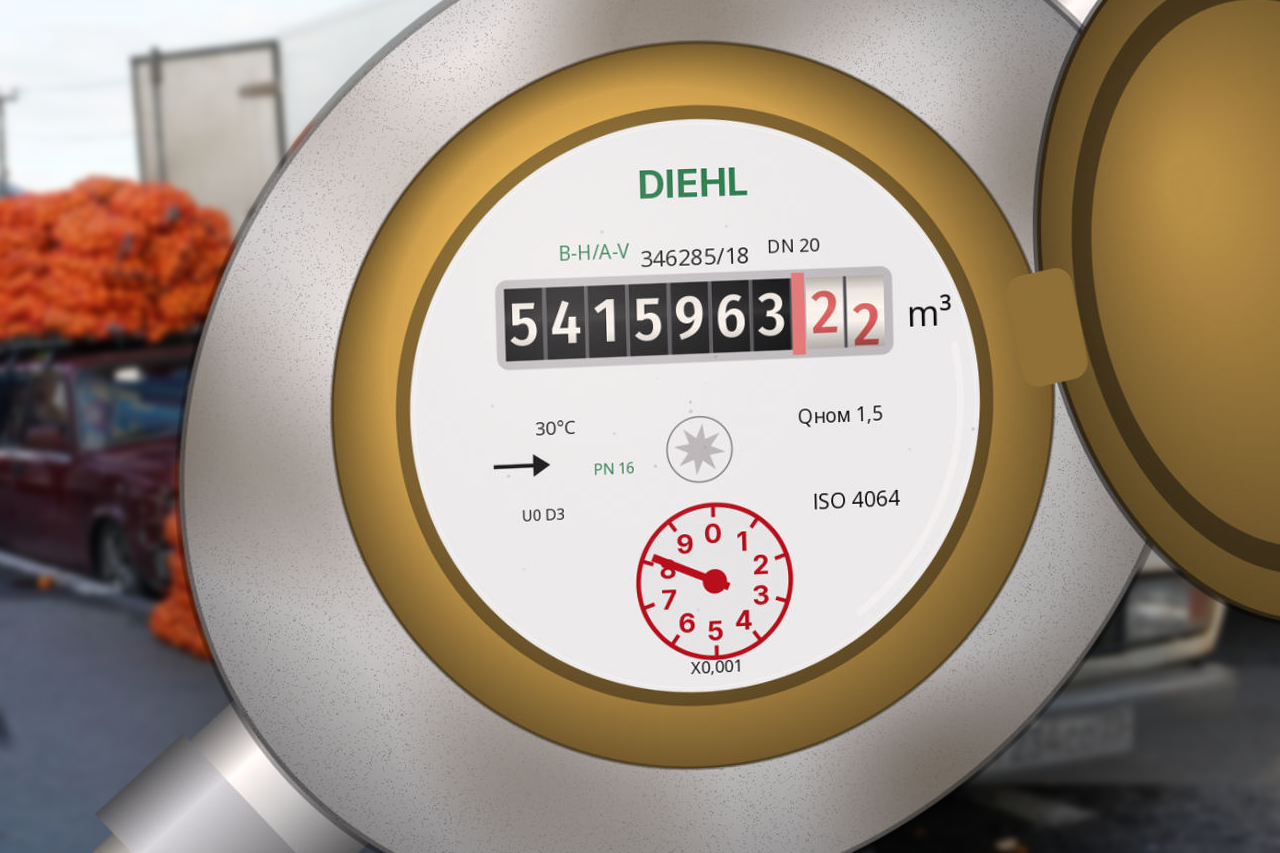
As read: **5415963.218** m³
